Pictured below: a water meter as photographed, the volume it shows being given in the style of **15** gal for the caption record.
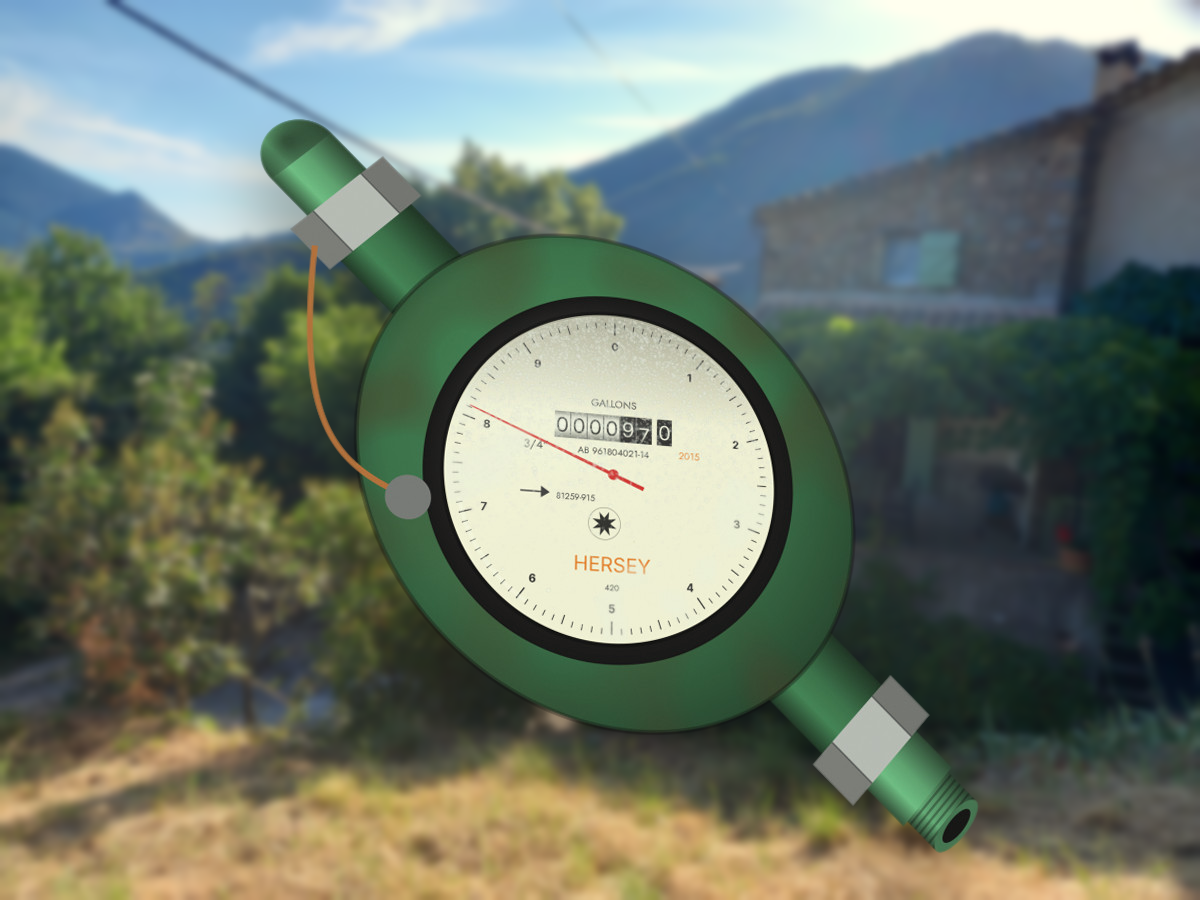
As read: **968.1** gal
